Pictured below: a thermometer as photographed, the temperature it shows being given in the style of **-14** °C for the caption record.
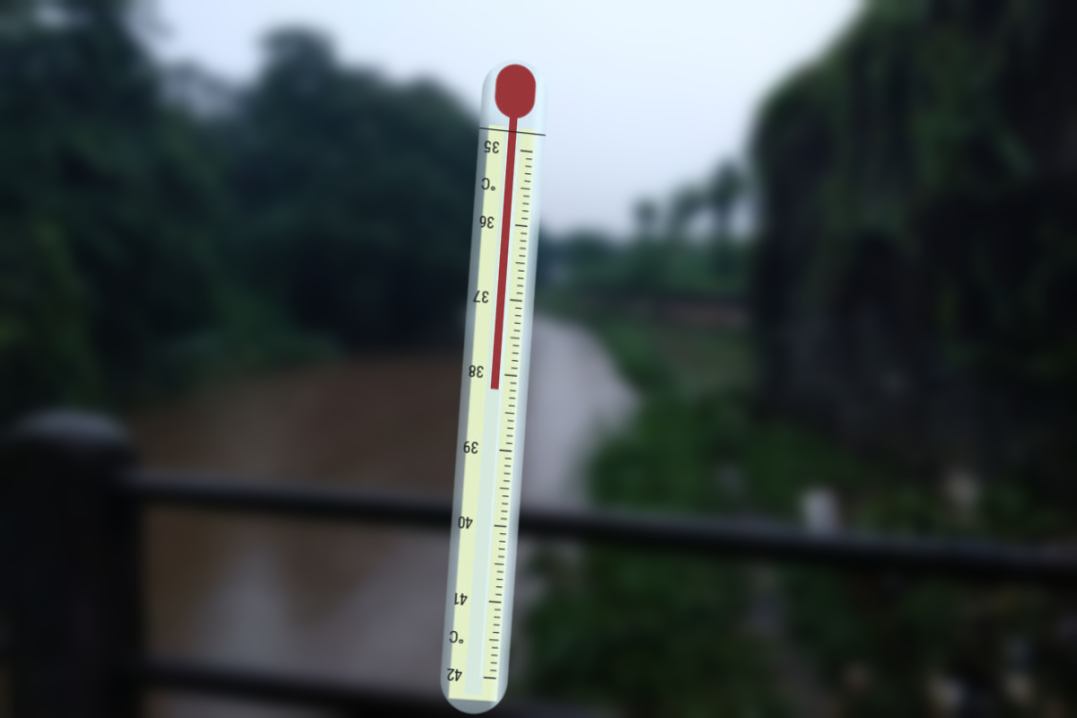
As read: **38.2** °C
